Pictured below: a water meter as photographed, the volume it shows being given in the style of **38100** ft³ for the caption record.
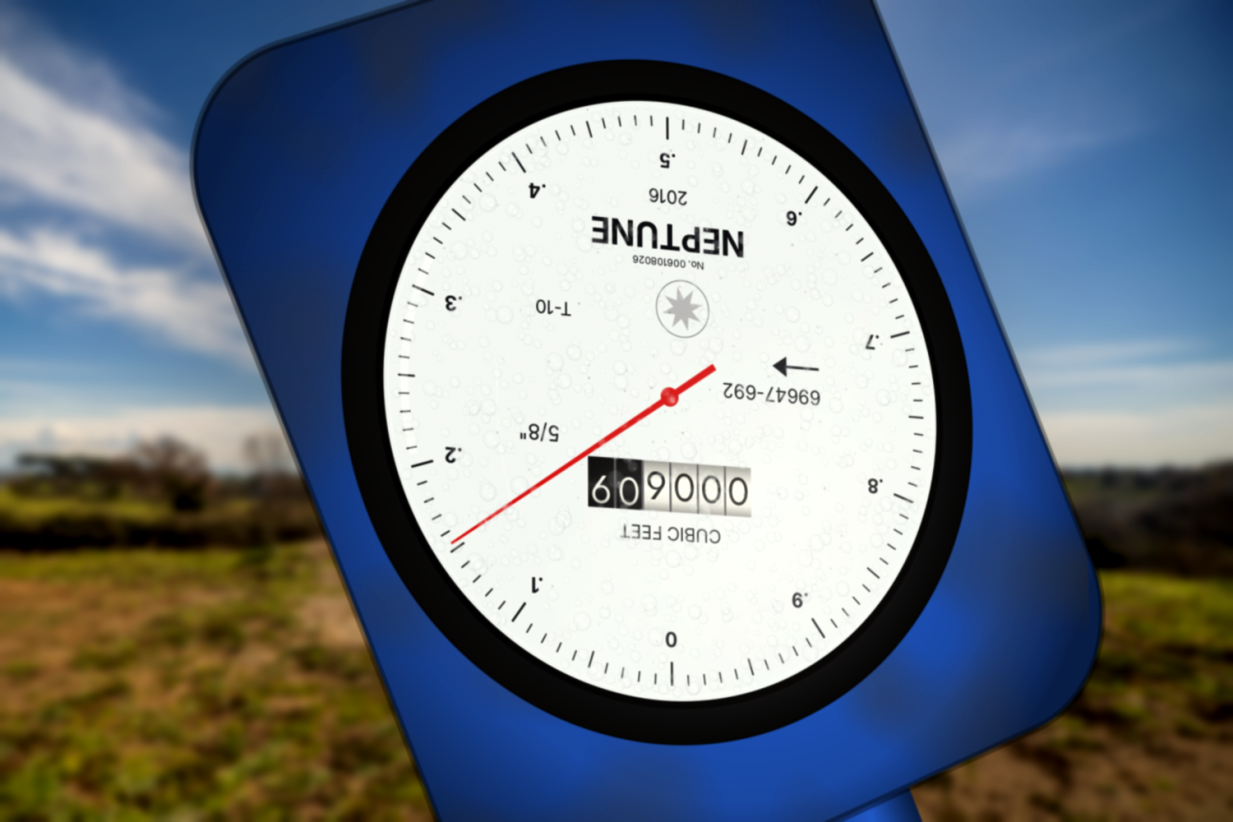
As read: **609.15** ft³
